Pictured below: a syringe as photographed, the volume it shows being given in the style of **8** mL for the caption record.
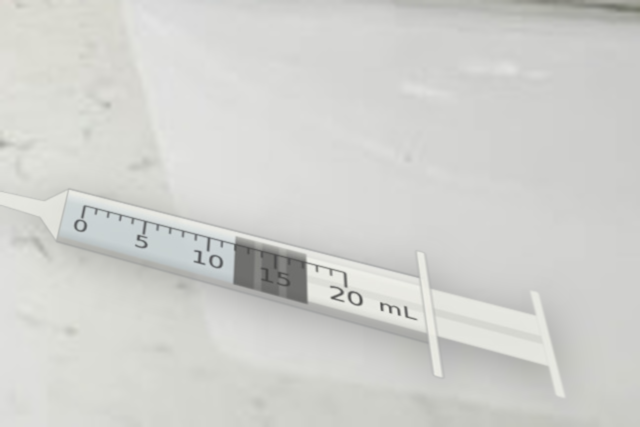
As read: **12** mL
